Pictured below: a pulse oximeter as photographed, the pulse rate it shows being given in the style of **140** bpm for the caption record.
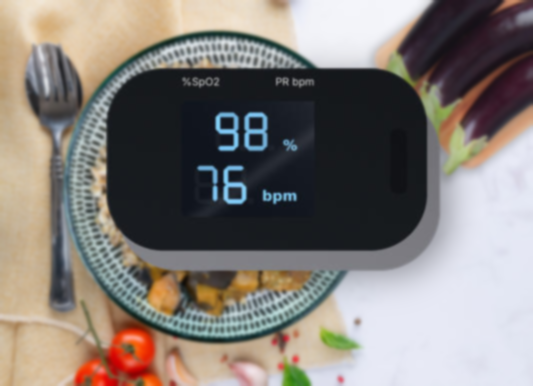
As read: **76** bpm
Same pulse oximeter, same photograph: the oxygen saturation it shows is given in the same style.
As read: **98** %
